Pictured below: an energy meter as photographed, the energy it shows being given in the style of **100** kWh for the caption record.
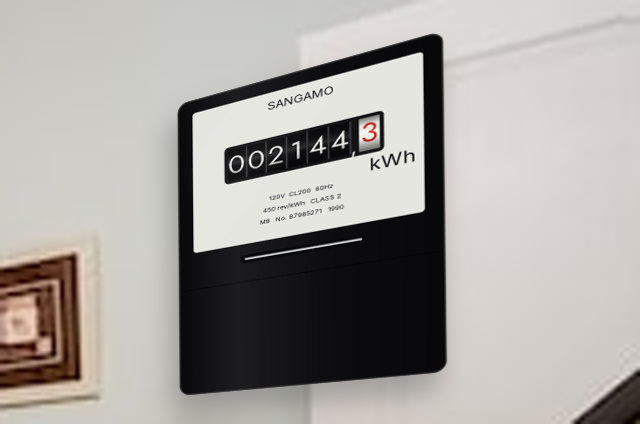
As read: **2144.3** kWh
